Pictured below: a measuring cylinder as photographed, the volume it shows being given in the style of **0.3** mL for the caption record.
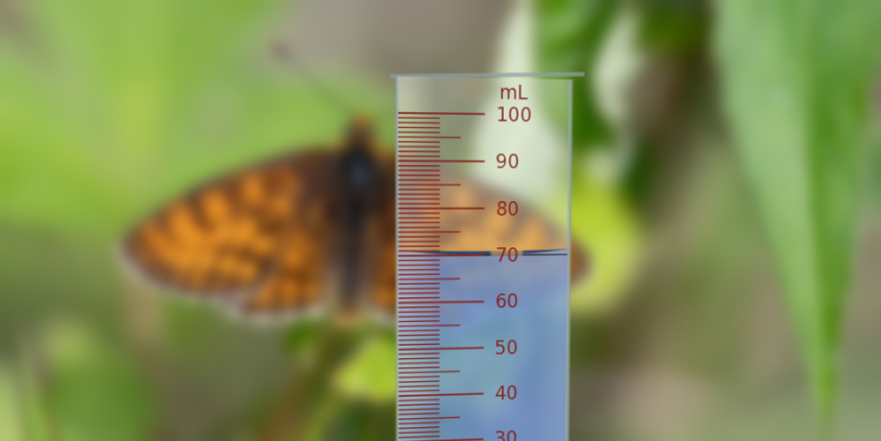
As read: **70** mL
